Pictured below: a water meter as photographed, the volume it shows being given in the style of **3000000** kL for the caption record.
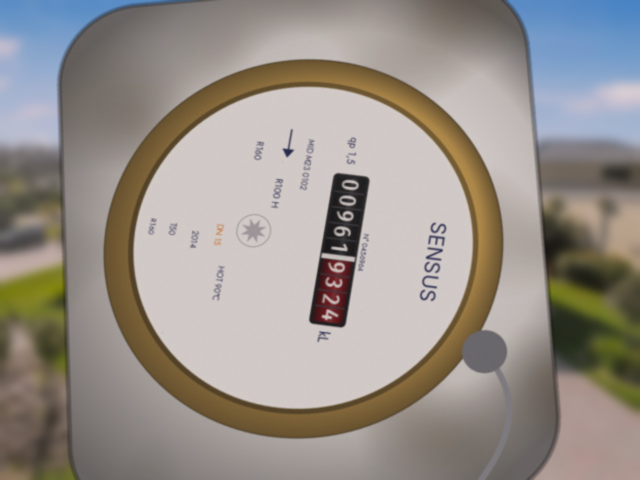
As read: **961.9324** kL
